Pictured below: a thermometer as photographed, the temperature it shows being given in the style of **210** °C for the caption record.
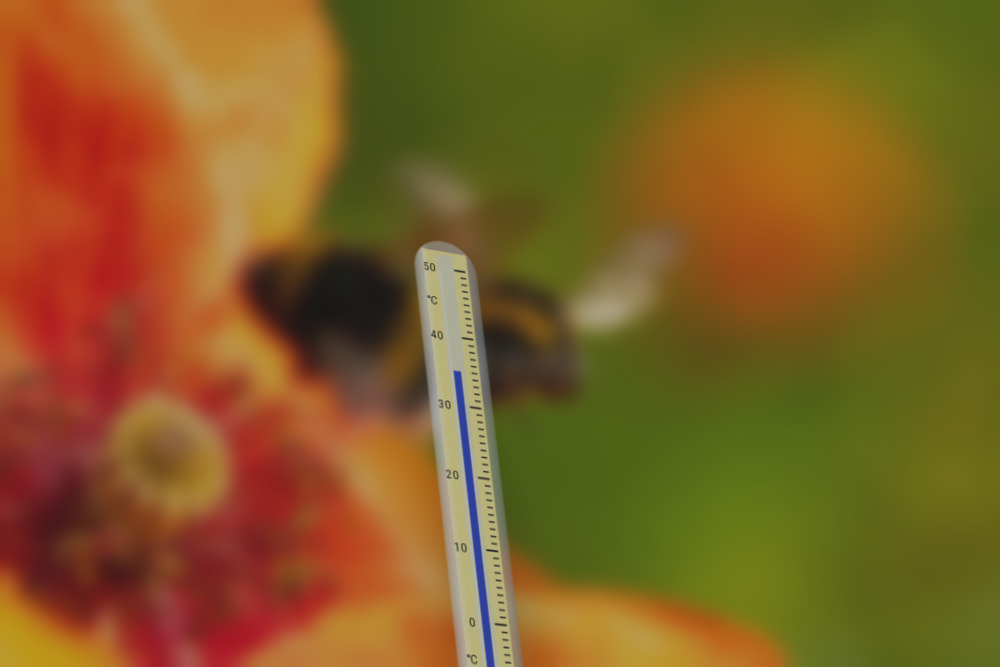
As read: **35** °C
